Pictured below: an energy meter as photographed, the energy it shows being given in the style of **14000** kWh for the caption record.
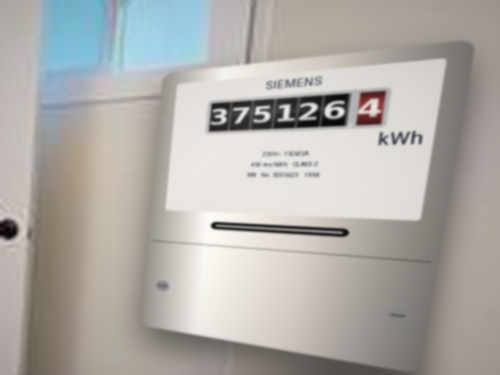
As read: **375126.4** kWh
